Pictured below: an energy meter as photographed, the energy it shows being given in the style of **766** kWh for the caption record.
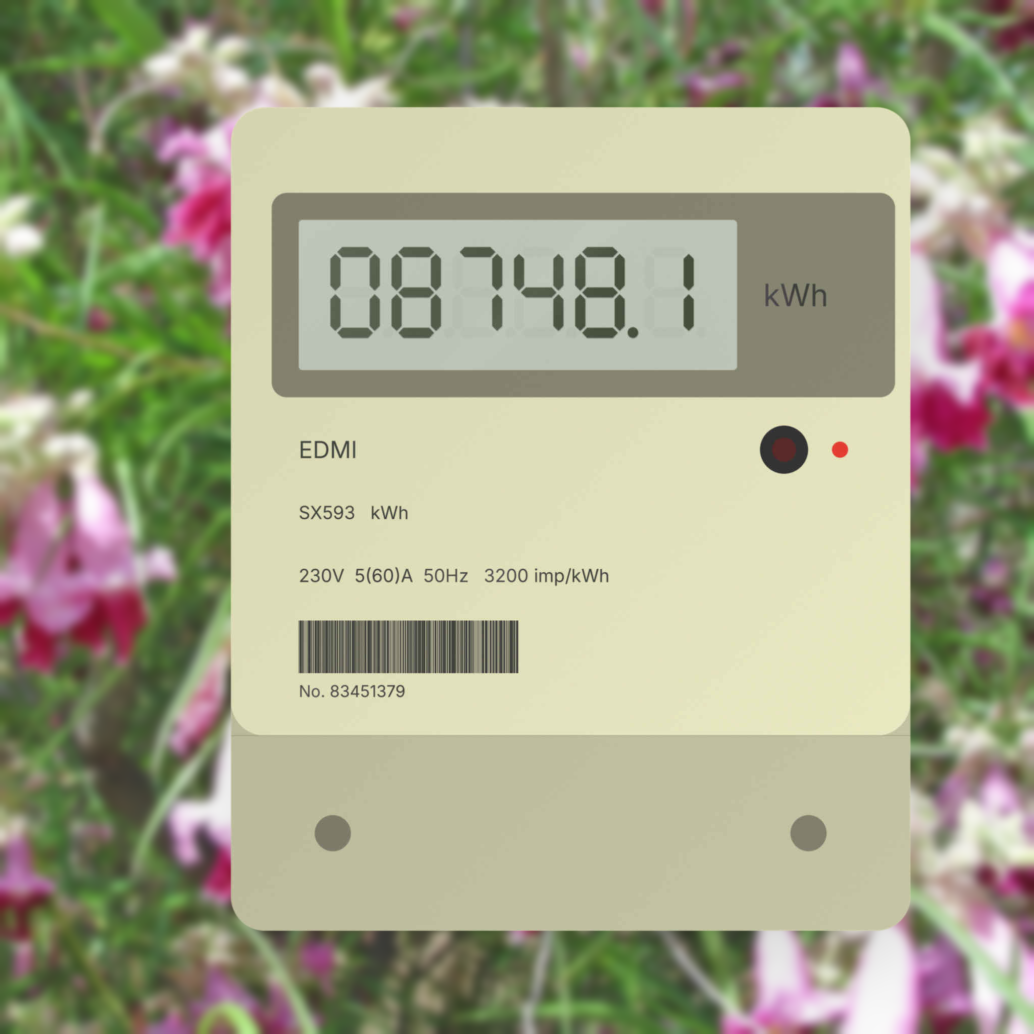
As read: **8748.1** kWh
